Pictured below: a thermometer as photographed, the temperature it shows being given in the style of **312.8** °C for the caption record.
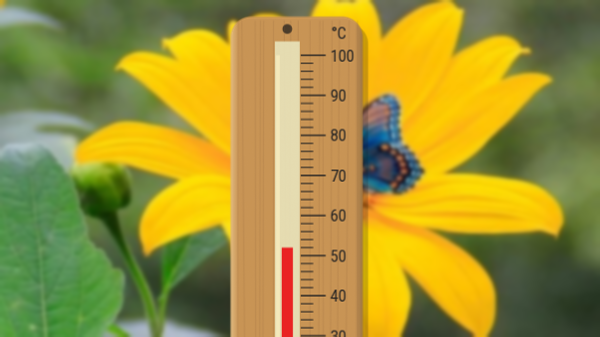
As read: **52** °C
